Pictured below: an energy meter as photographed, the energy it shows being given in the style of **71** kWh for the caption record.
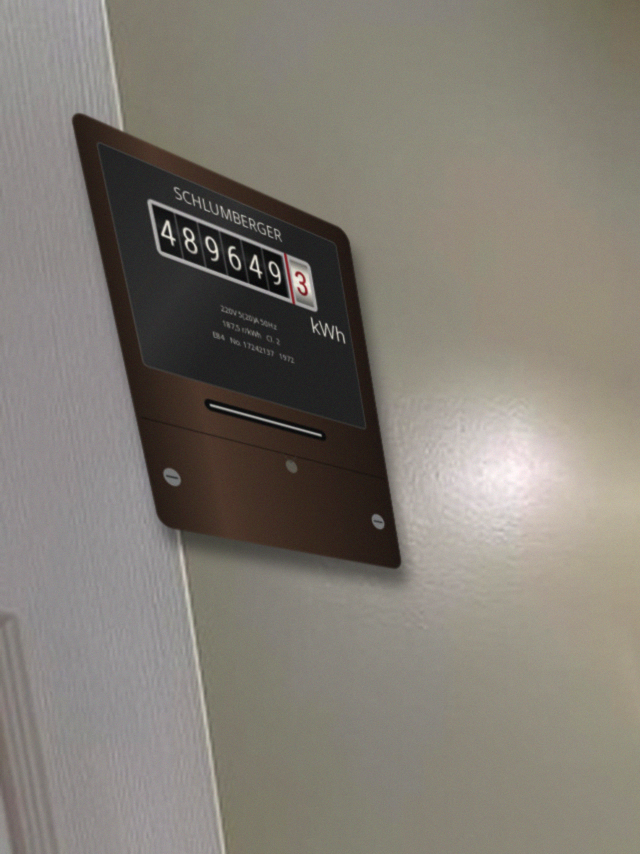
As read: **489649.3** kWh
